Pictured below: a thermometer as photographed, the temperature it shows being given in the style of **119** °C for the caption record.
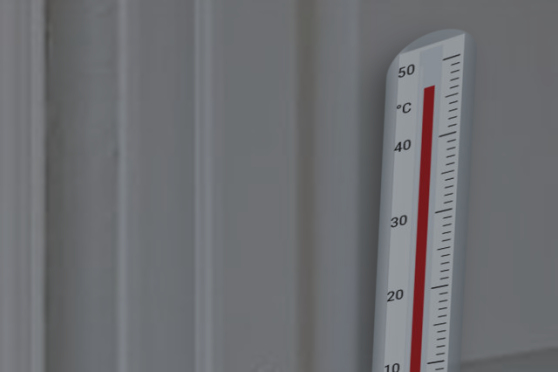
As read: **47** °C
